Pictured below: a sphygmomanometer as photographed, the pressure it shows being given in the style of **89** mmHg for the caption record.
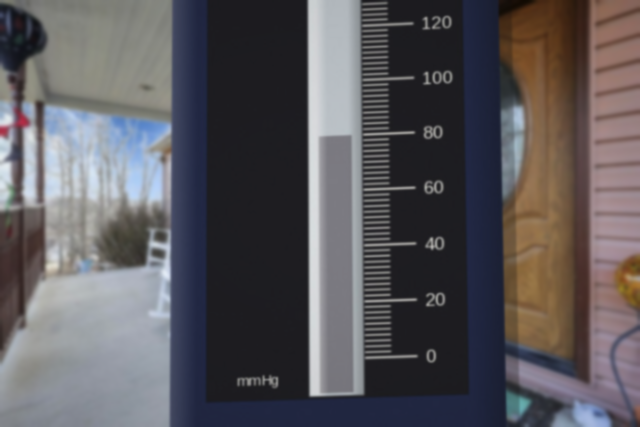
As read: **80** mmHg
